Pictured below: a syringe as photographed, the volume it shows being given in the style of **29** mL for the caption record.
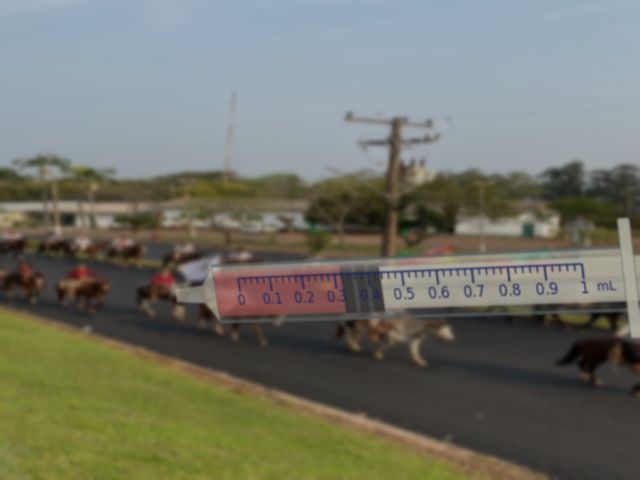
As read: **0.32** mL
